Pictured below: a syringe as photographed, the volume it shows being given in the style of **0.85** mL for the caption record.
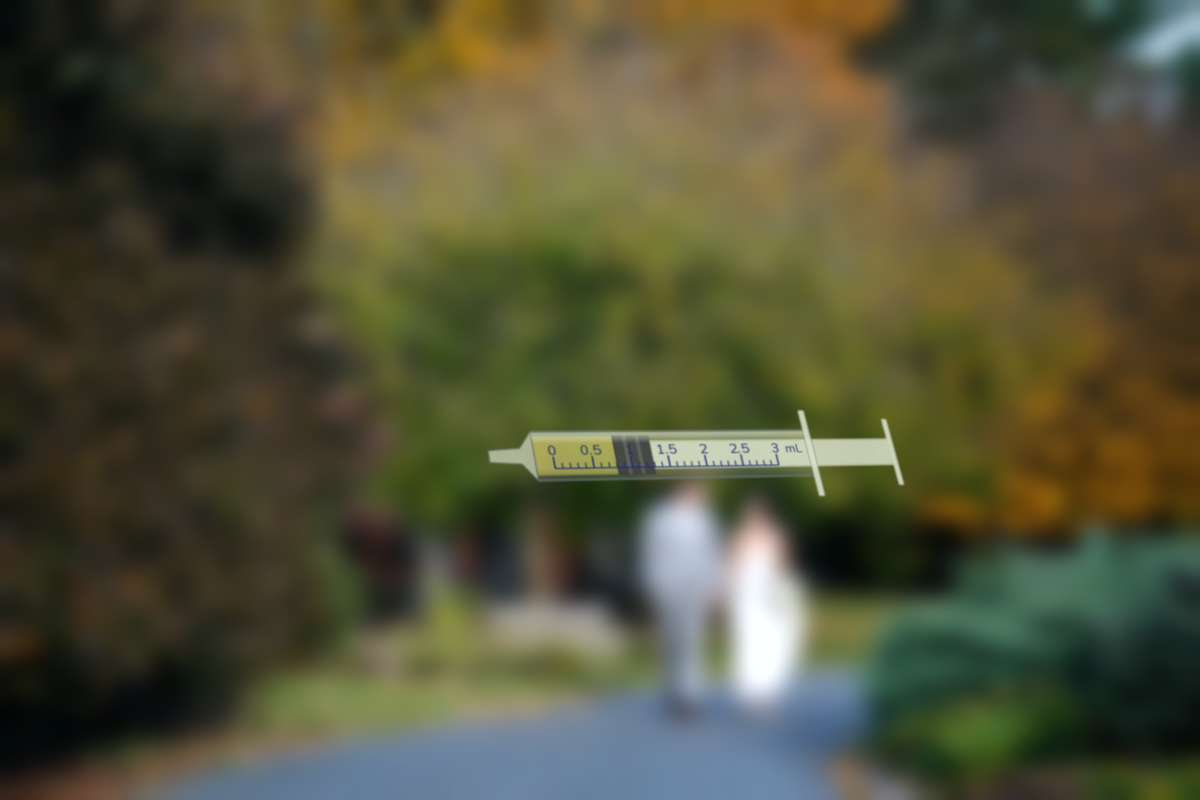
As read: **0.8** mL
